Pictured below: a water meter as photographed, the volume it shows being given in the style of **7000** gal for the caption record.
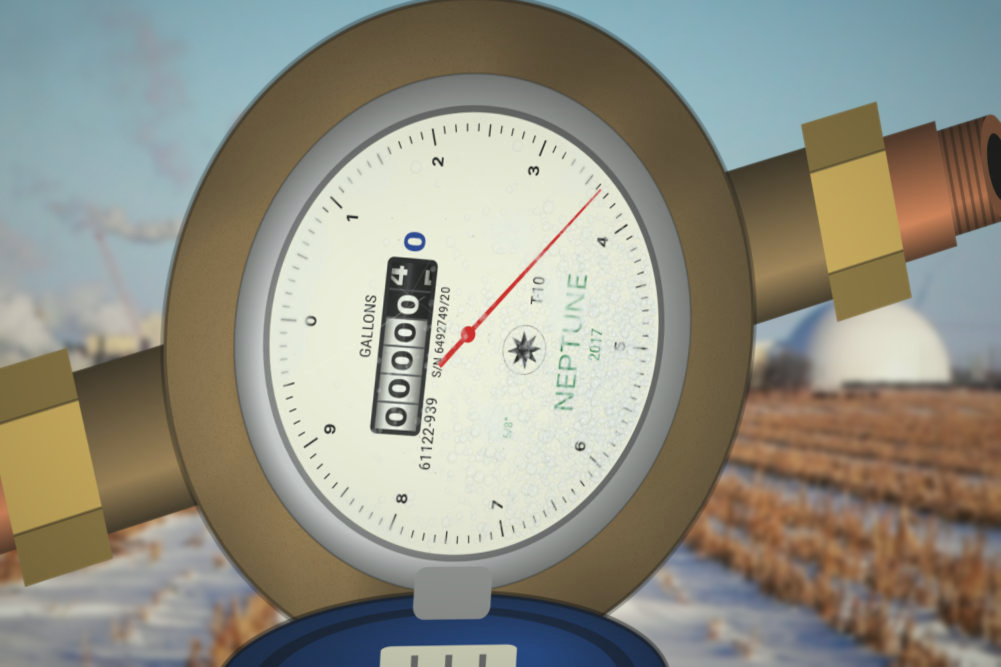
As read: **43.6** gal
